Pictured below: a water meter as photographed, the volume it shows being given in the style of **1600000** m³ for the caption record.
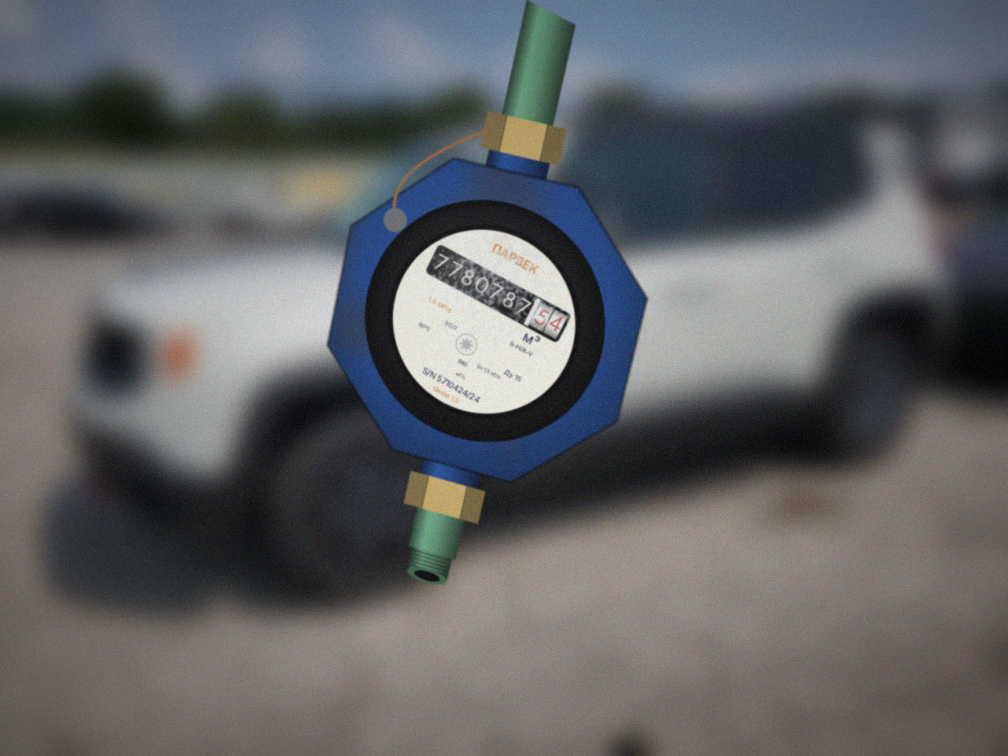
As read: **7780787.54** m³
